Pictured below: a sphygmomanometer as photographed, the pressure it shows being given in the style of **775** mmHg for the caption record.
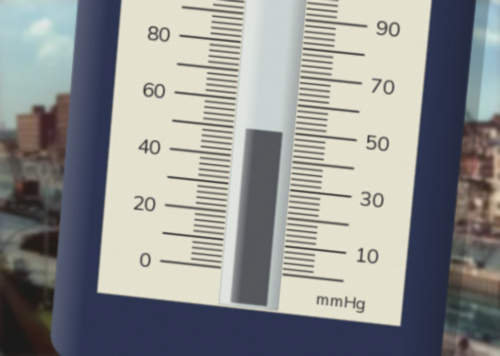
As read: **50** mmHg
